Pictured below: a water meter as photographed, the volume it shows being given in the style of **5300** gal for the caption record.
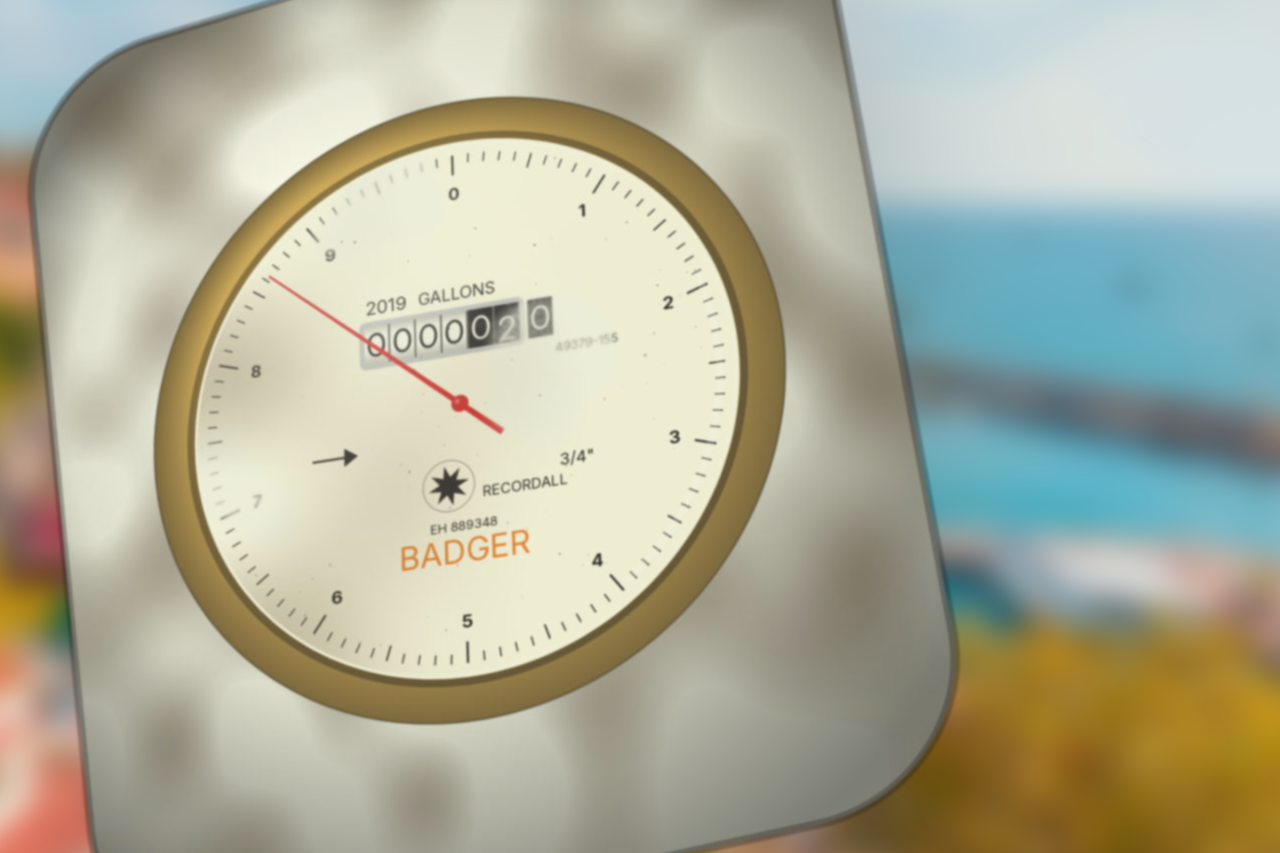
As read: **18.6** gal
